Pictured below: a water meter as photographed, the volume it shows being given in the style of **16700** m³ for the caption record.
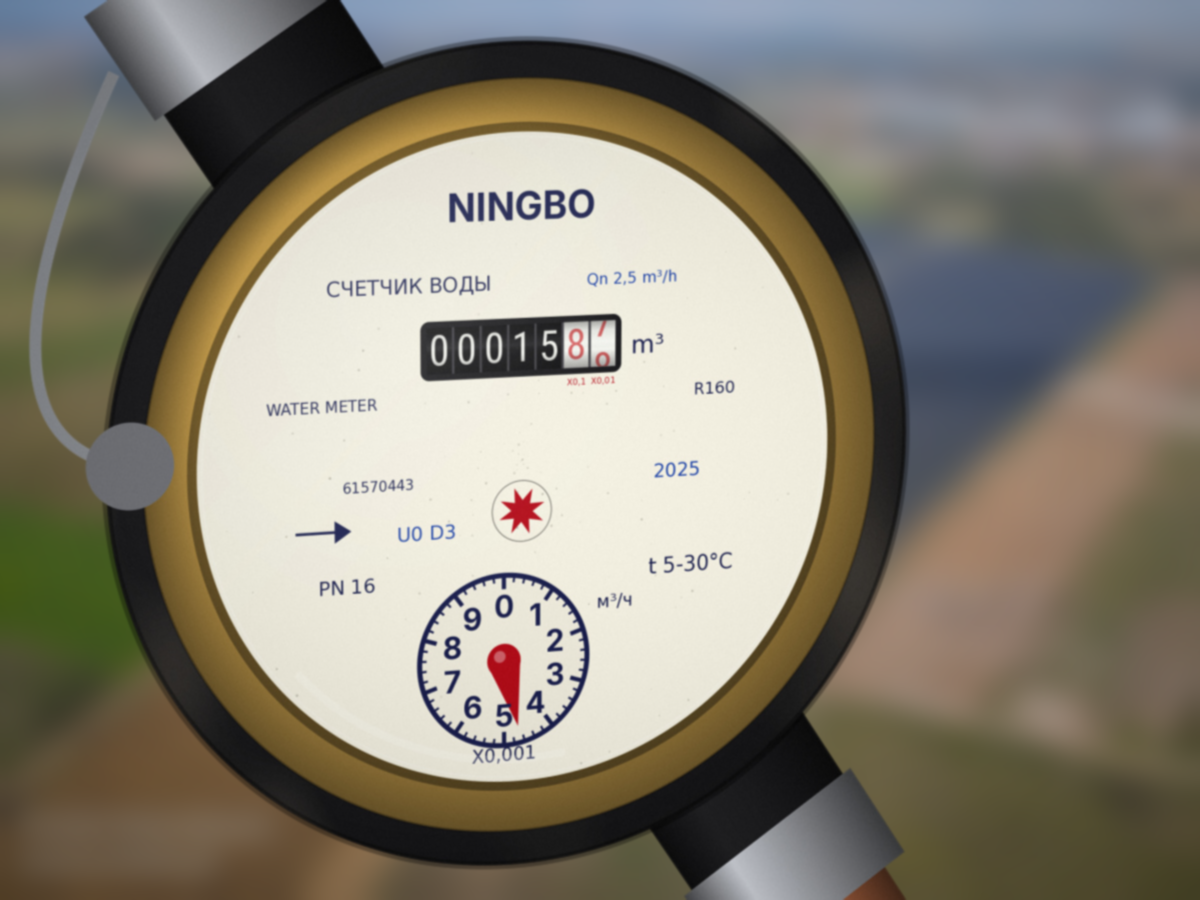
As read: **15.874** m³
